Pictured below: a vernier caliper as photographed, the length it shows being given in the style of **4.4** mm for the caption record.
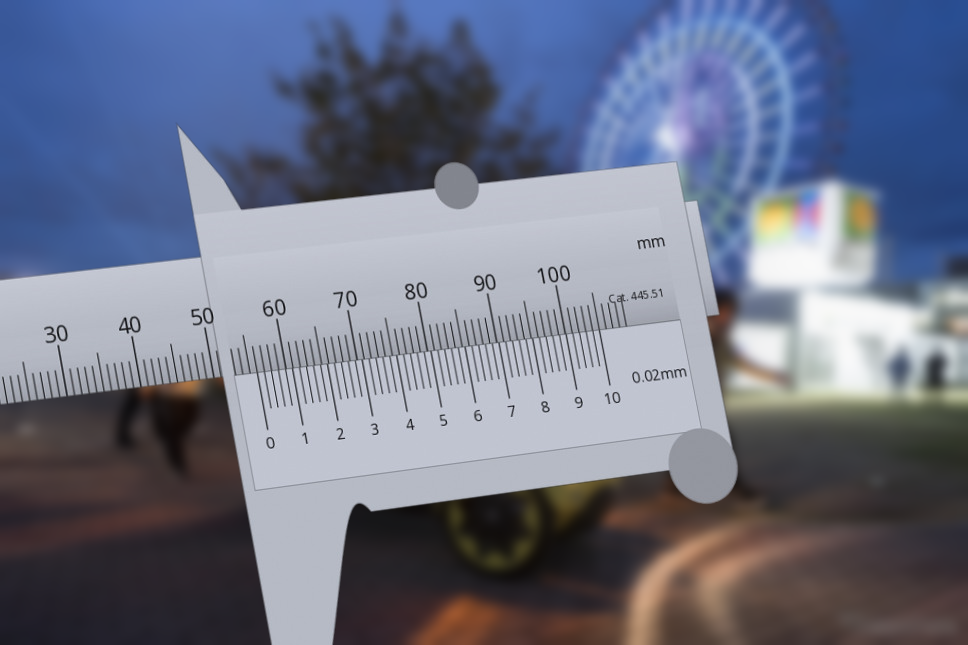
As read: **56.0** mm
